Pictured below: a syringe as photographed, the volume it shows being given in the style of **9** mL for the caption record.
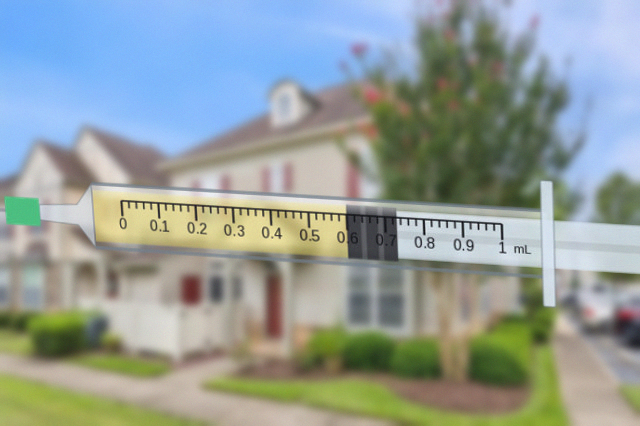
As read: **0.6** mL
